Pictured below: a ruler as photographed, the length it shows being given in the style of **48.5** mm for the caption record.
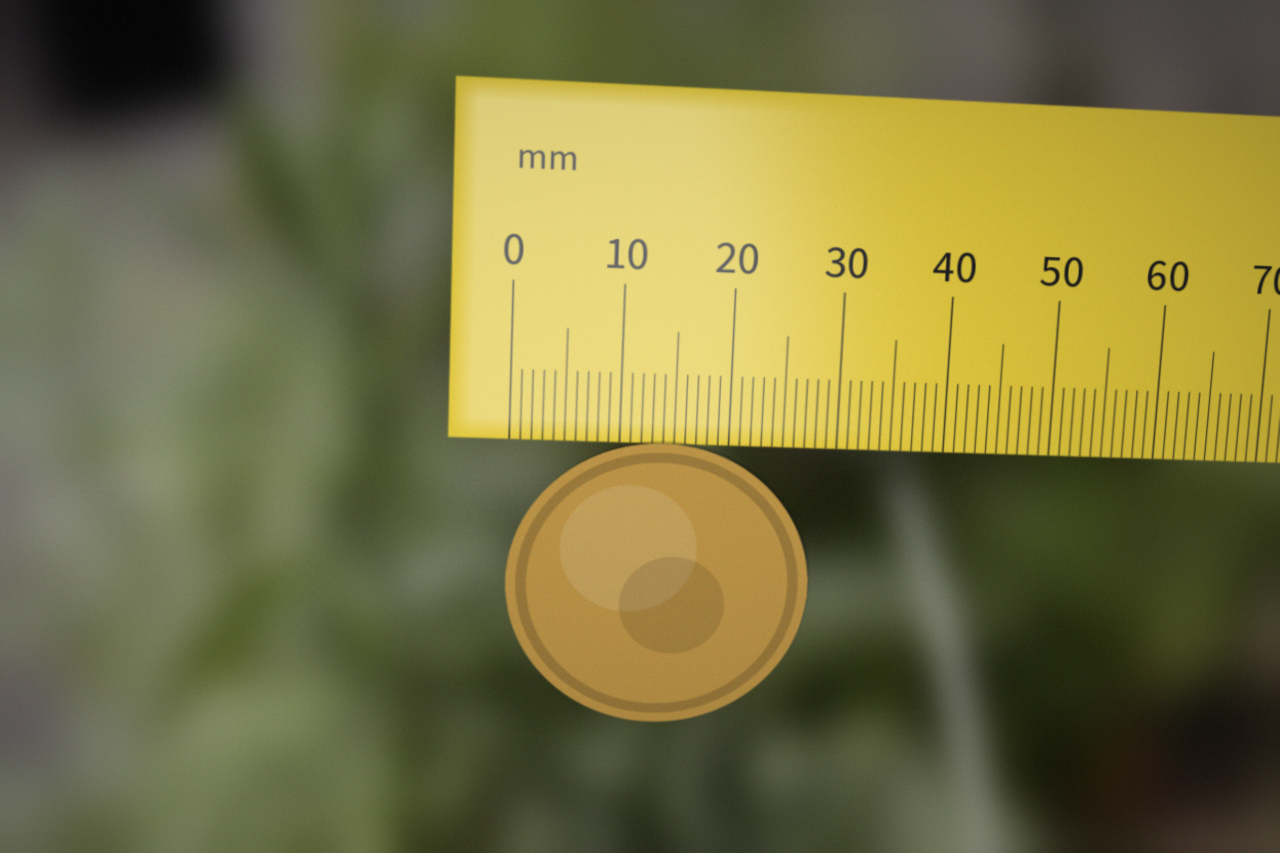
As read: **28** mm
